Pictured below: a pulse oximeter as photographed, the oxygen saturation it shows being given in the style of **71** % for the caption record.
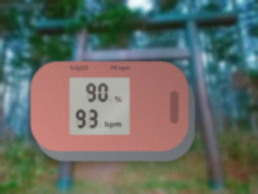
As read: **90** %
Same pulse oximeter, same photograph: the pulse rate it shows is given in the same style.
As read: **93** bpm
